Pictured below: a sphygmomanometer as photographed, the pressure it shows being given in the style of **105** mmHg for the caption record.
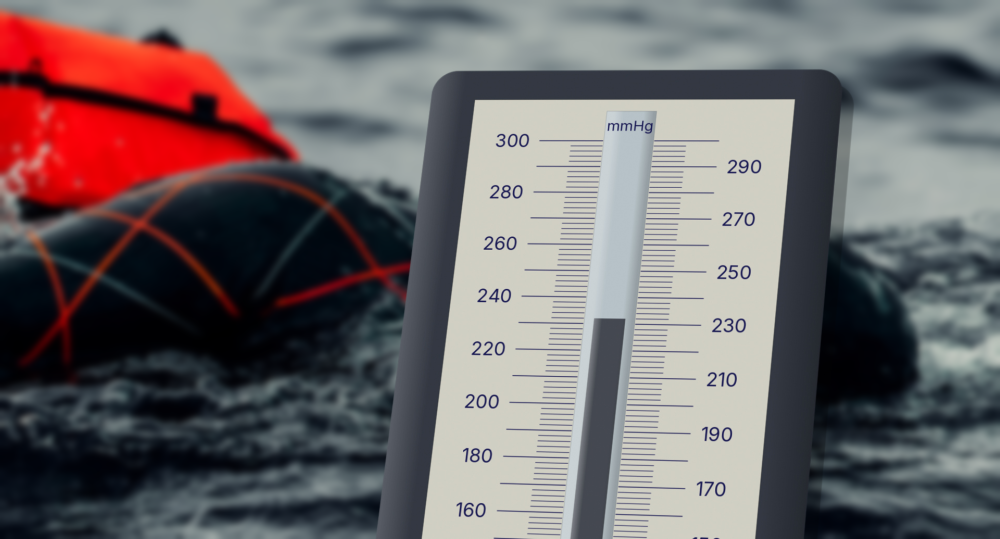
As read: **232** mmHg
